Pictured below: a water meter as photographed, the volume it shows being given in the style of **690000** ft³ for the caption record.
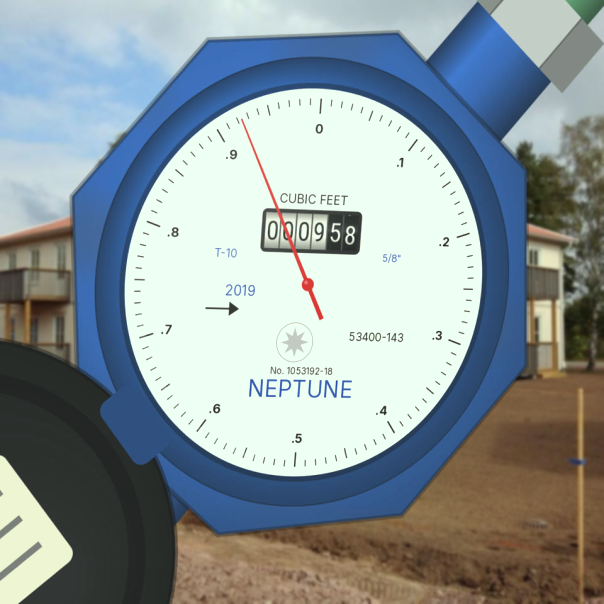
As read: **957.92** ft³
